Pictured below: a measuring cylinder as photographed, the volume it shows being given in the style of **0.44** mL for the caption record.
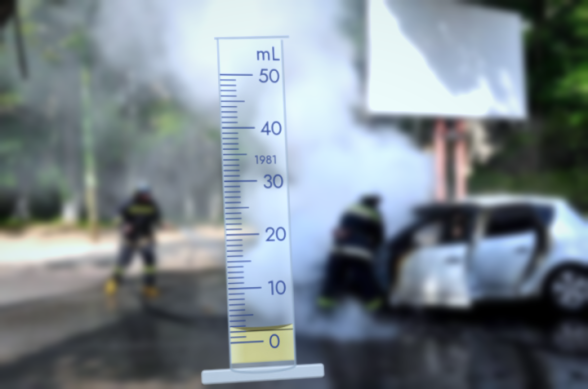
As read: **2** mL
